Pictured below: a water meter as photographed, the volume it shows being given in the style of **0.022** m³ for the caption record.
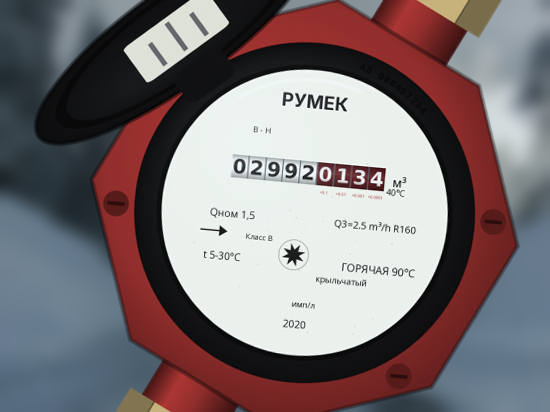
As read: **2992.0134** m³
